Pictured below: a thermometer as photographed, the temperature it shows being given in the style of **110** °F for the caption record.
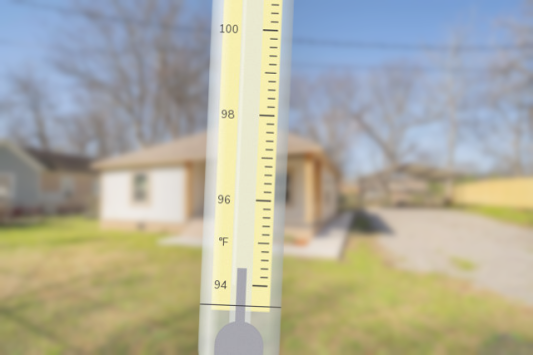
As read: **94.4** °F
